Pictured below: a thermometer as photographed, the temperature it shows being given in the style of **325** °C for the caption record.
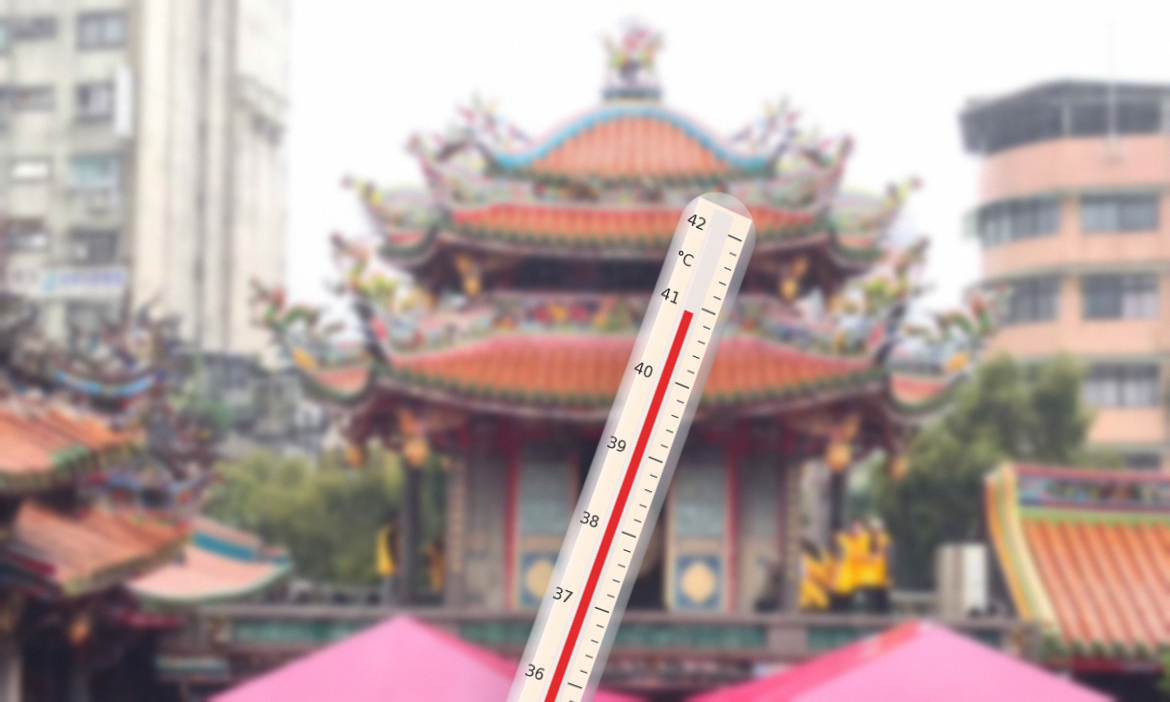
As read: **40.9** °C
